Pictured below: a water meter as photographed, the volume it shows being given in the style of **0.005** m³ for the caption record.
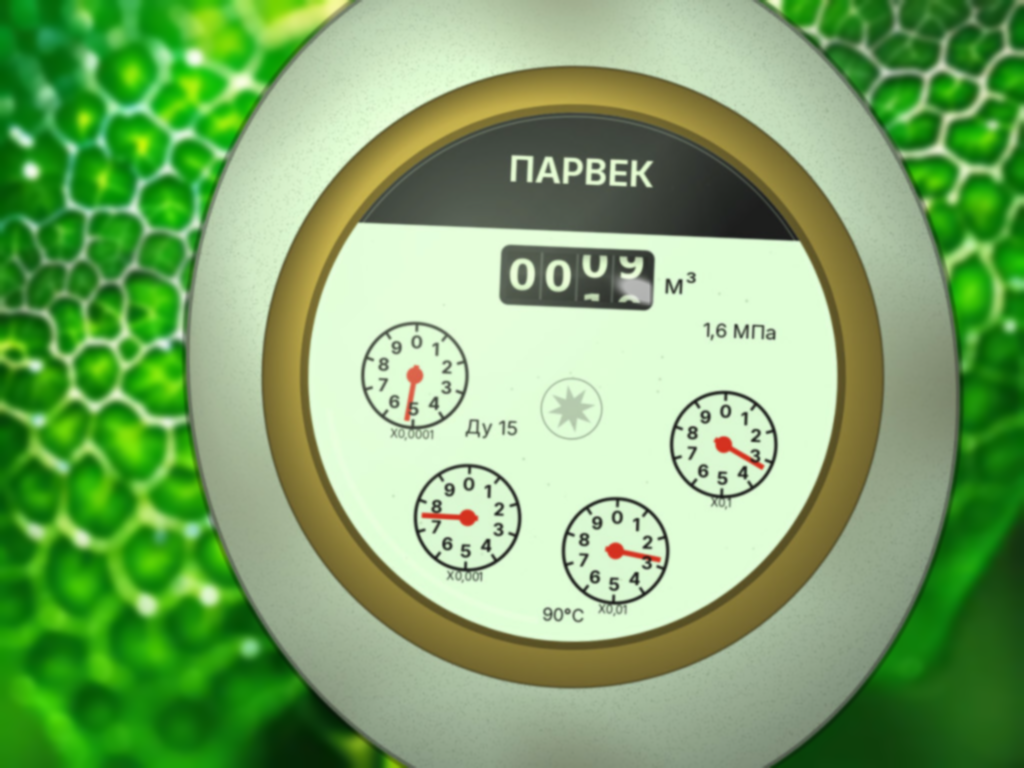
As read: **9.3275** m³
